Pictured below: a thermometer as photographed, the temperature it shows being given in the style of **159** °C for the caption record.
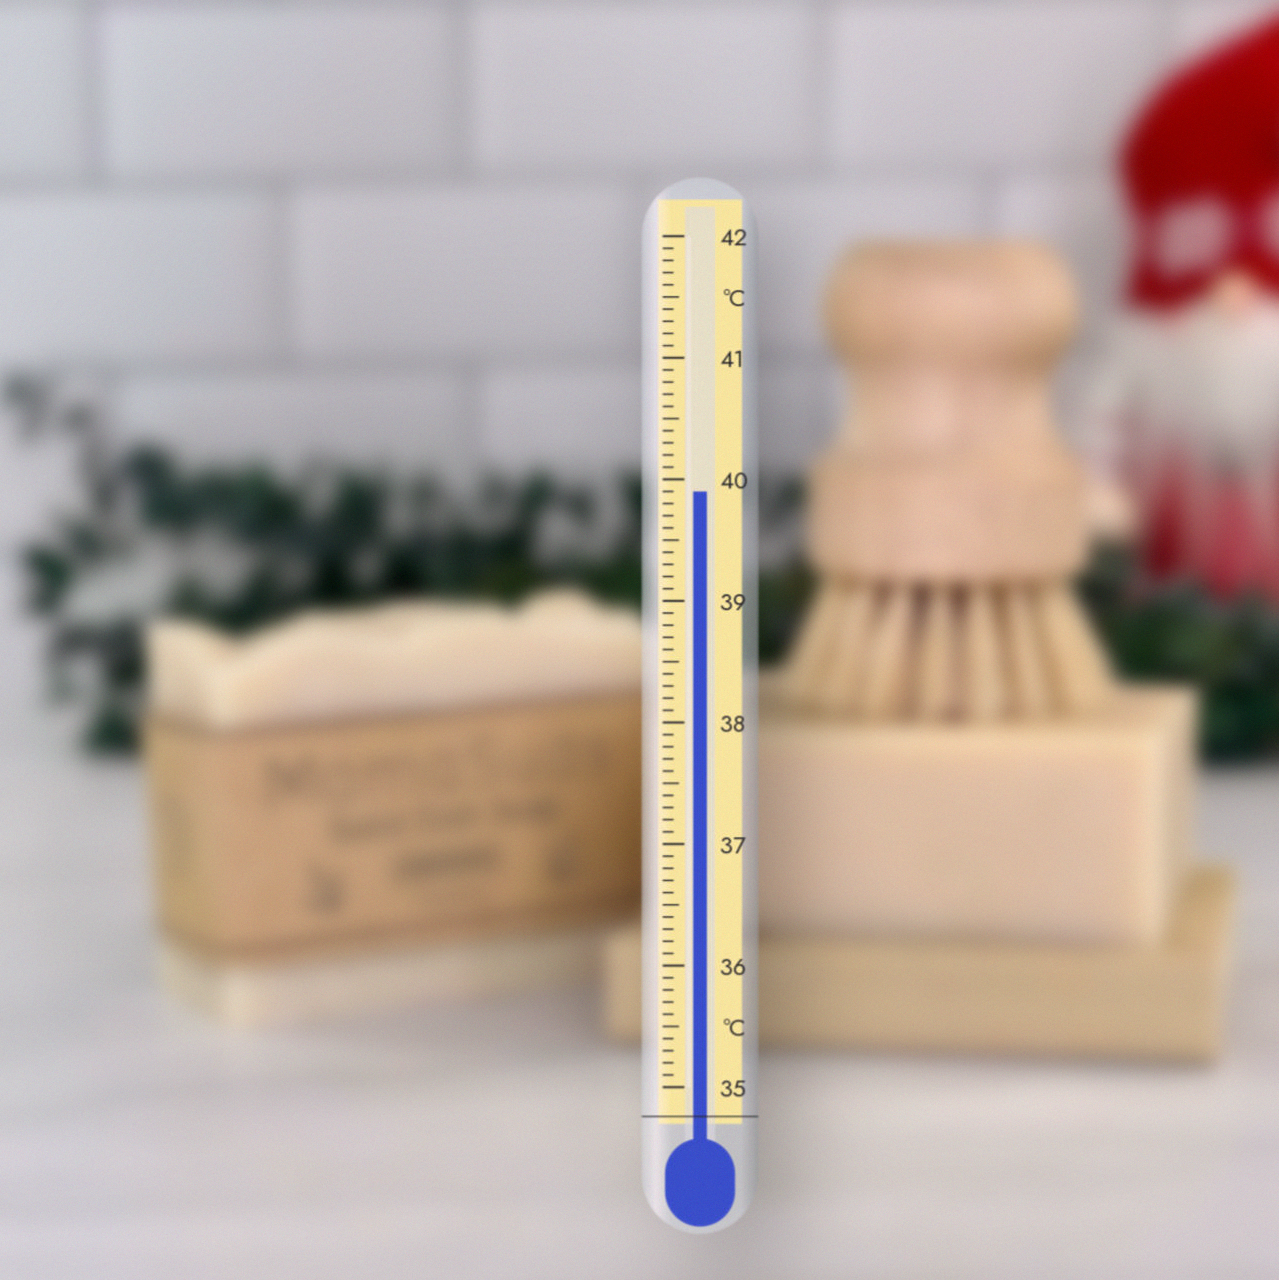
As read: **39.9** °C
